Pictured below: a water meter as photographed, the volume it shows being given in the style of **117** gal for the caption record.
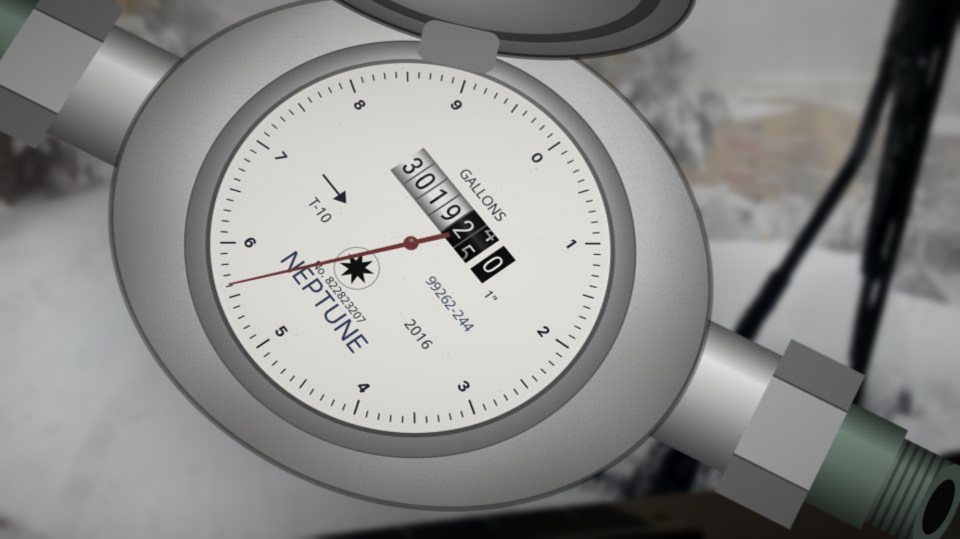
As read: **3019245.6** gal
